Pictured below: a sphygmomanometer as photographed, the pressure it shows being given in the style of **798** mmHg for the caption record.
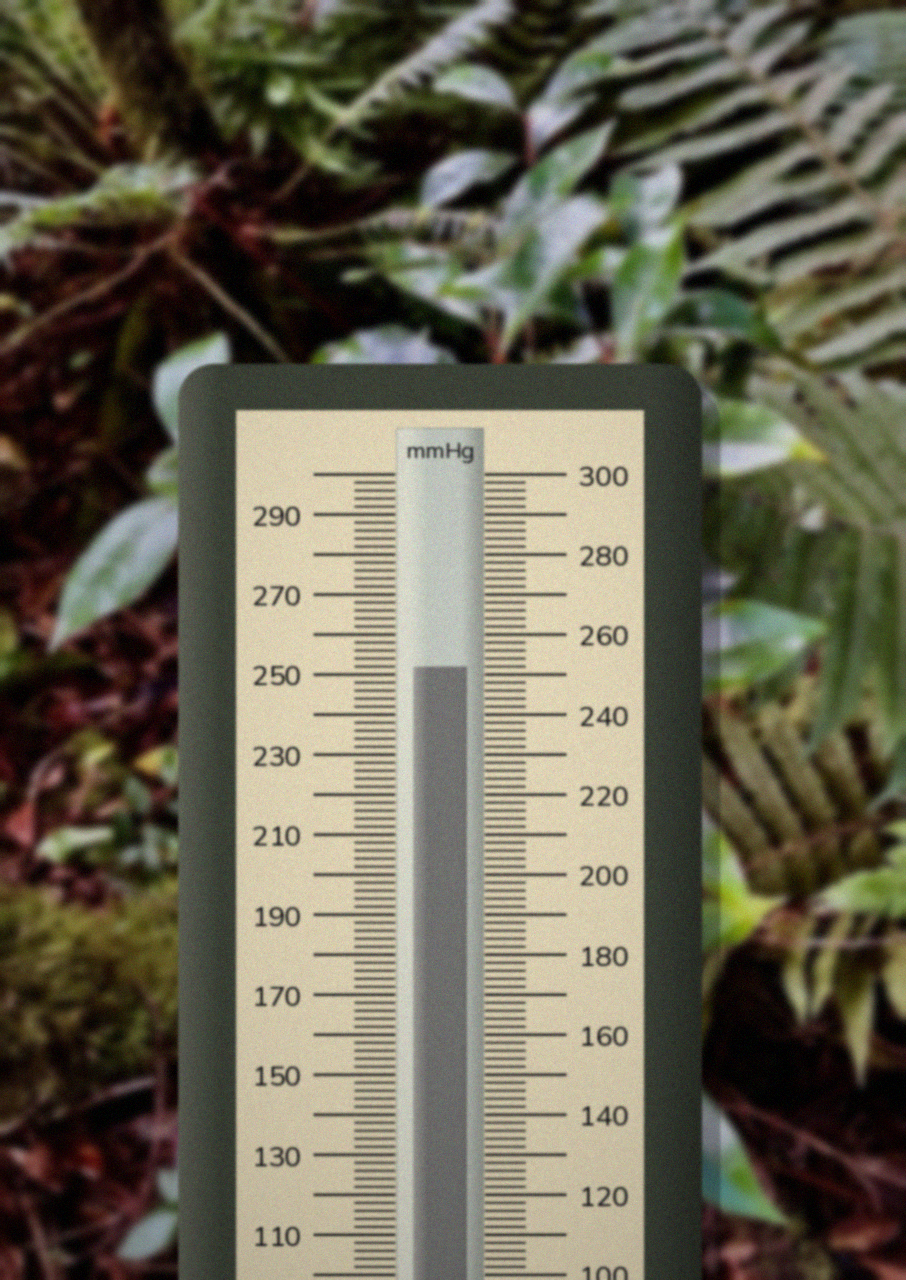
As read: **252** mmHg
